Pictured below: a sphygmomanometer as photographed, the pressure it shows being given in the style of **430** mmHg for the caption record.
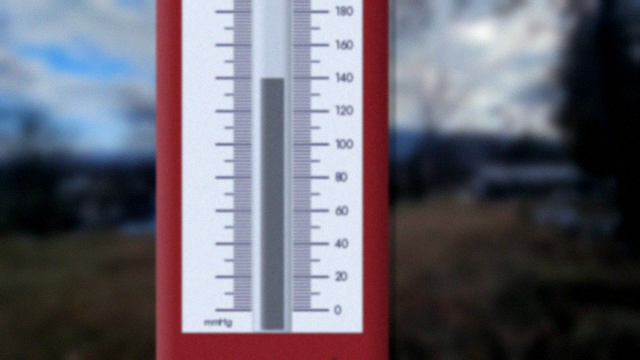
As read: **140** mmHg
